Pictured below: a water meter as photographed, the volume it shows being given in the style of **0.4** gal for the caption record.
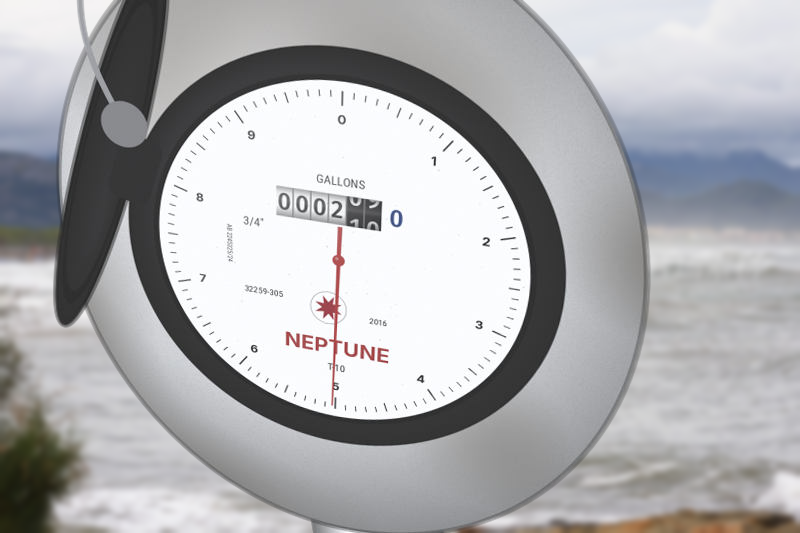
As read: **2095.0** gal
